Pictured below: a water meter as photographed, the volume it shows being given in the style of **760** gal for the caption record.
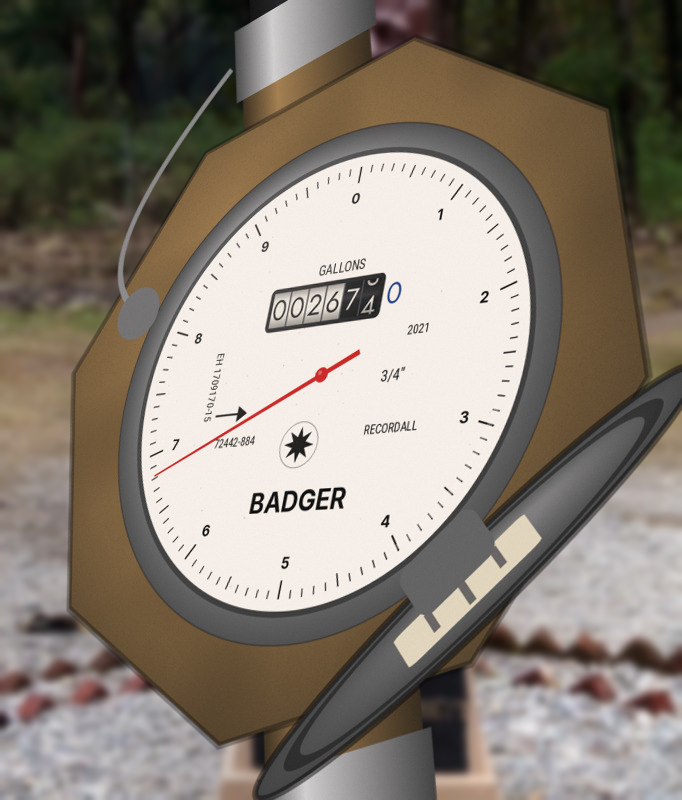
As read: **26736.8** gal
